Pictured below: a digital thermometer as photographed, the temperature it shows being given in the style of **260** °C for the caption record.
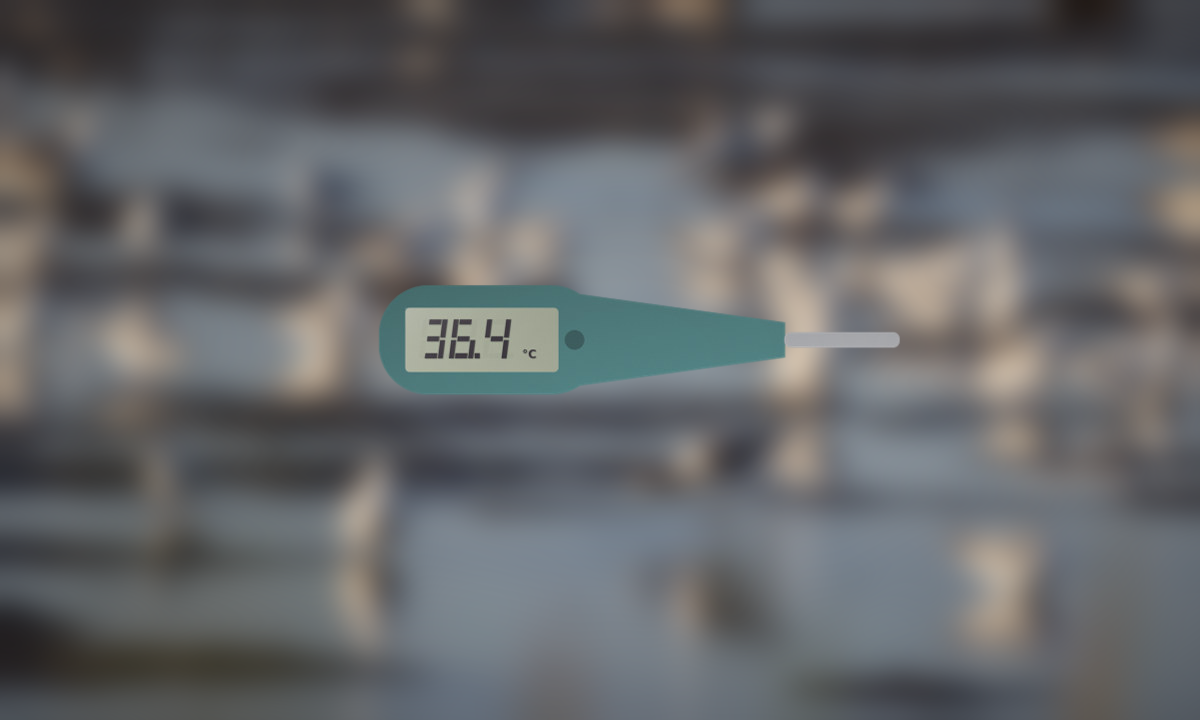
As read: **36.4** °C
